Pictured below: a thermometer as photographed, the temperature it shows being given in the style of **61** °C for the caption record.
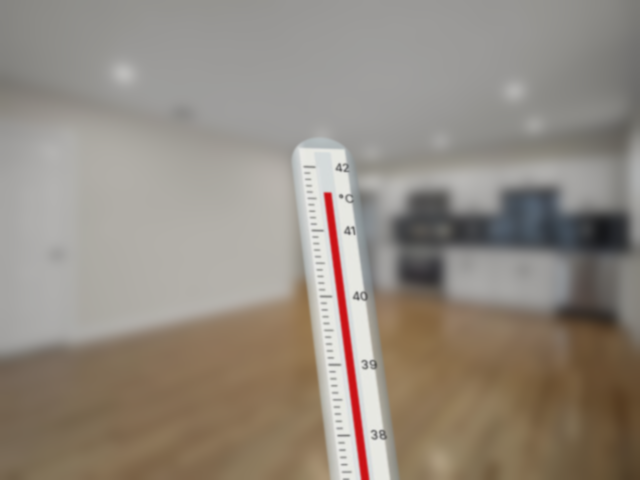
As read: **41.6** °C
